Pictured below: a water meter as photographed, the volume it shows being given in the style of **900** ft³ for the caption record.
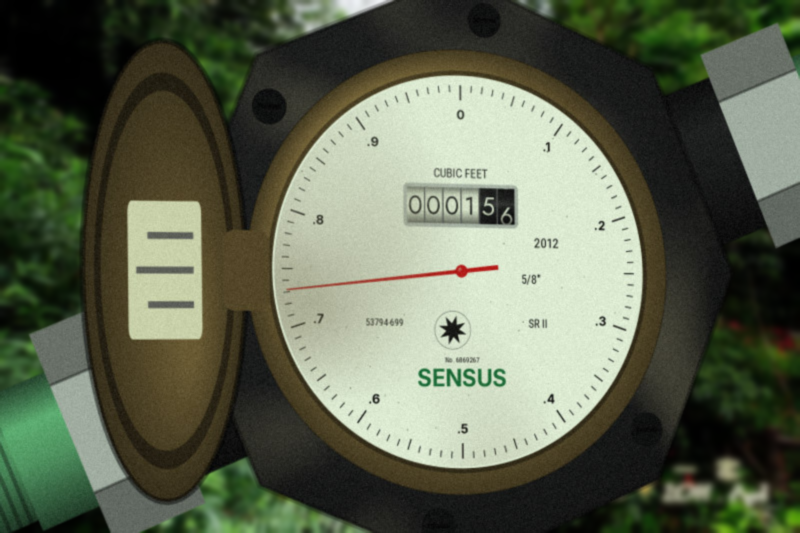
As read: **155.73** ft³
